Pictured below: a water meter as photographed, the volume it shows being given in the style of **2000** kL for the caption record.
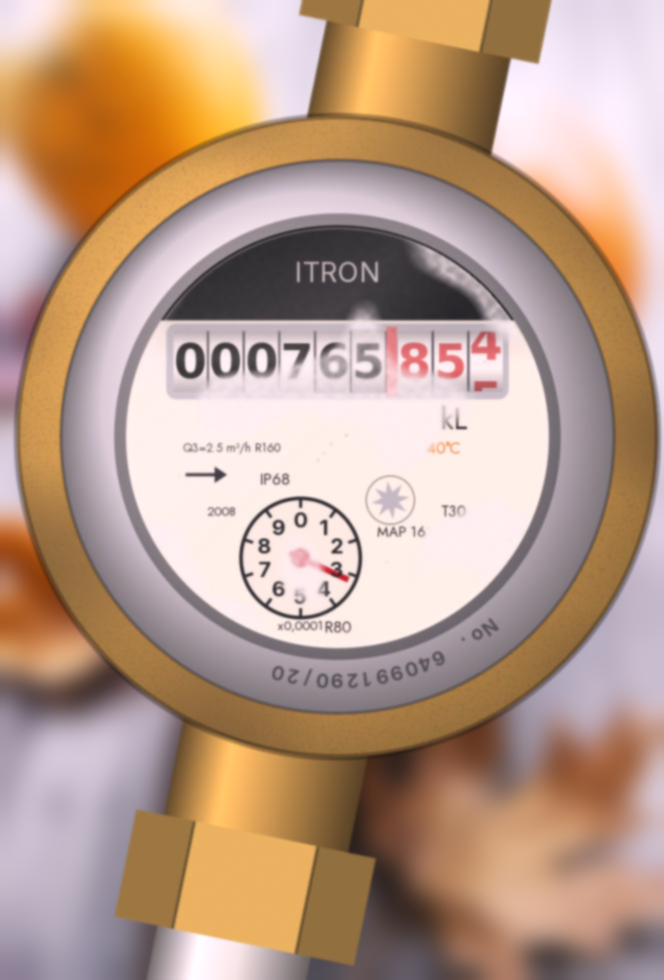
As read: **765.8543** kL
